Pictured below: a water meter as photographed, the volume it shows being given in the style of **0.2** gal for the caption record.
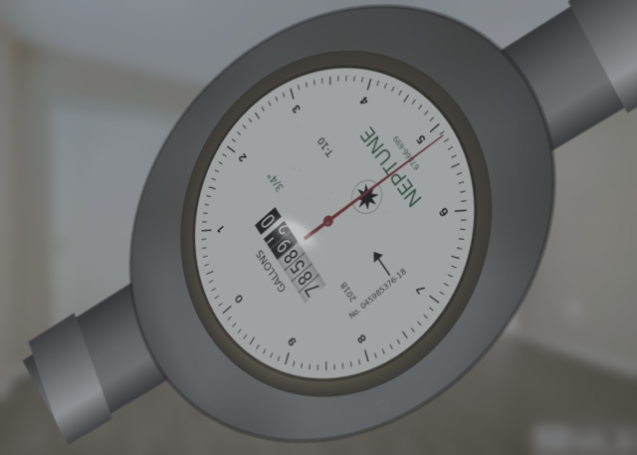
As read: **7858915.1** gal
